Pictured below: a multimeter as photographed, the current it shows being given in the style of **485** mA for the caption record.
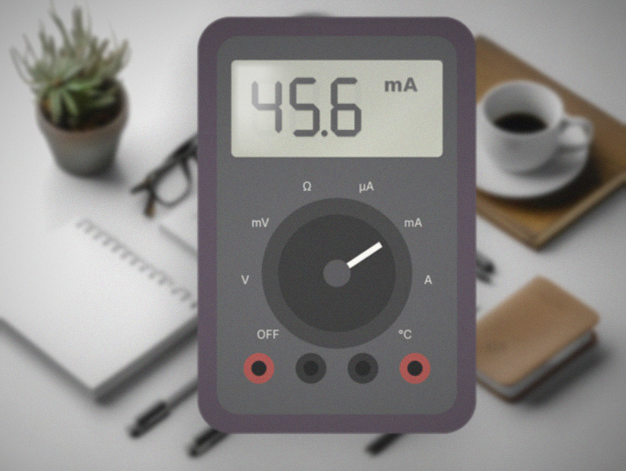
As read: **45.6** mA
